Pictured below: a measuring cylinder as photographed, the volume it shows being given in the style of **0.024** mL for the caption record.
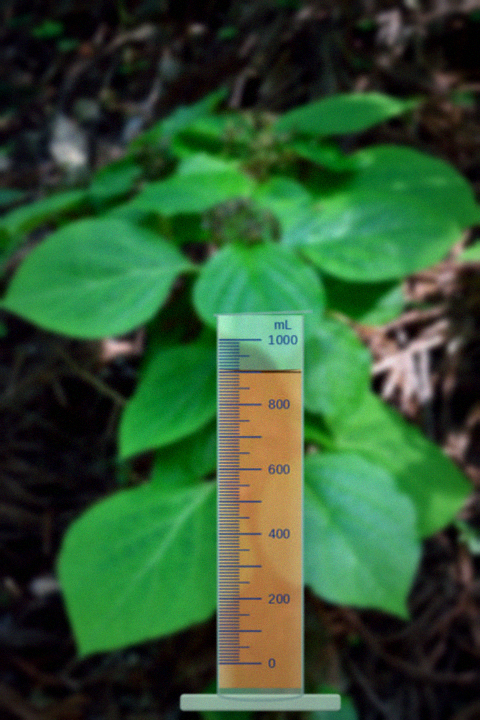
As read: **900** mL
